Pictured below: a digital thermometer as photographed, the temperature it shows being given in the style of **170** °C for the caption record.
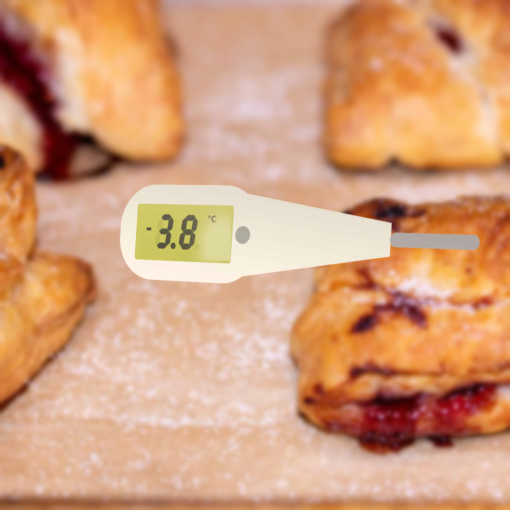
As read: **-3.8** °C
